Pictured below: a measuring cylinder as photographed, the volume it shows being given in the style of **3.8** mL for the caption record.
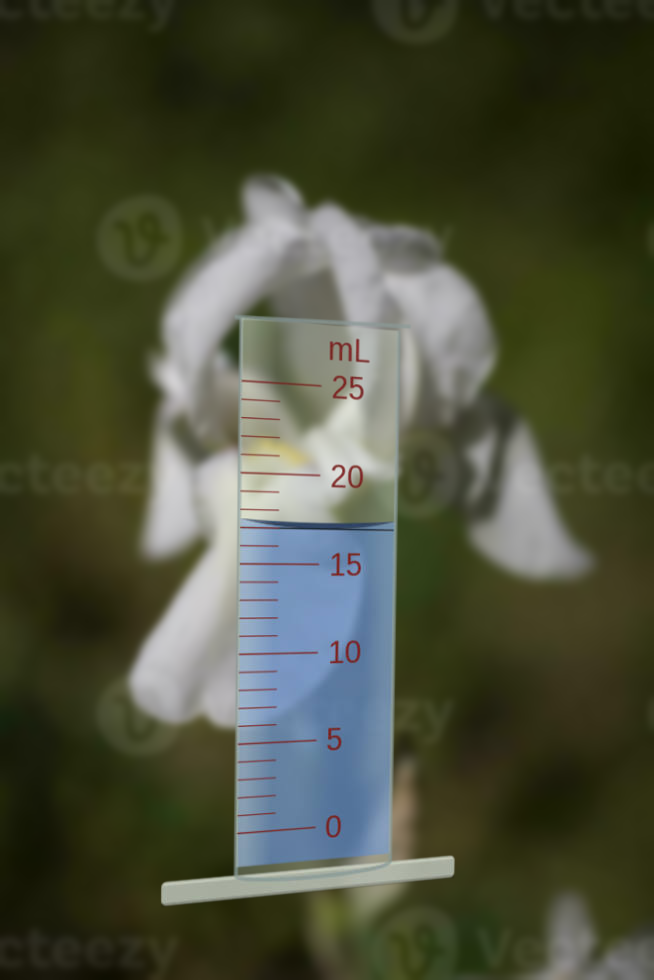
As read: **17** mL
